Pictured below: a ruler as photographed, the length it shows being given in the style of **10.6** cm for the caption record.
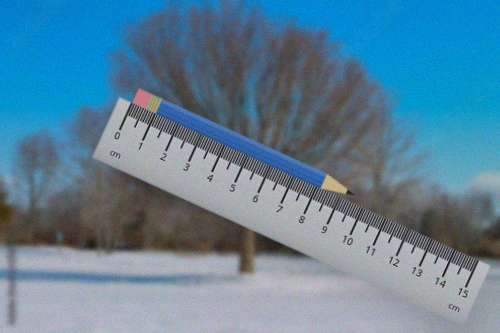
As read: **9.5** cm
